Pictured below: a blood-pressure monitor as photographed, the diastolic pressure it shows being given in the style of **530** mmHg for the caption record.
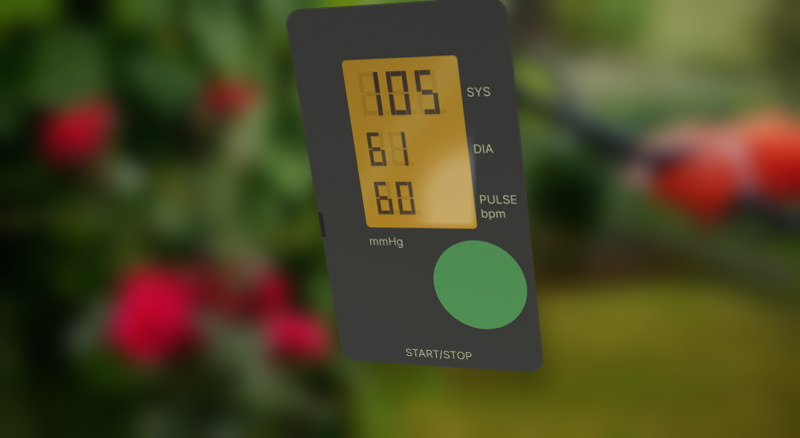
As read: **61** mmHg
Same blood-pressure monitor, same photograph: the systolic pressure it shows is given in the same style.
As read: **105** mmHg
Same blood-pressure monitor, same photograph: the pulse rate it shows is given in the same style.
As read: **60** bpm
